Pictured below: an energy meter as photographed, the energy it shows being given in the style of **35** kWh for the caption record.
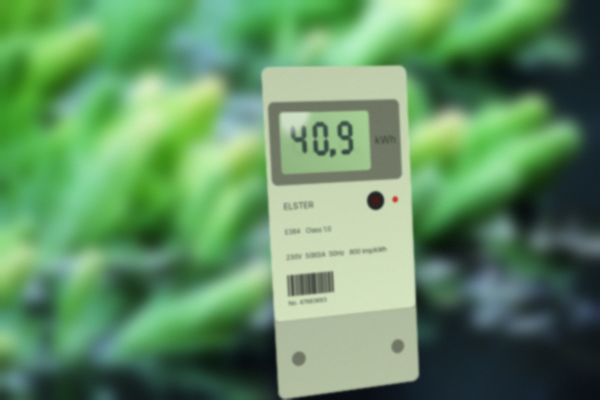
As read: **40.9** kWh
